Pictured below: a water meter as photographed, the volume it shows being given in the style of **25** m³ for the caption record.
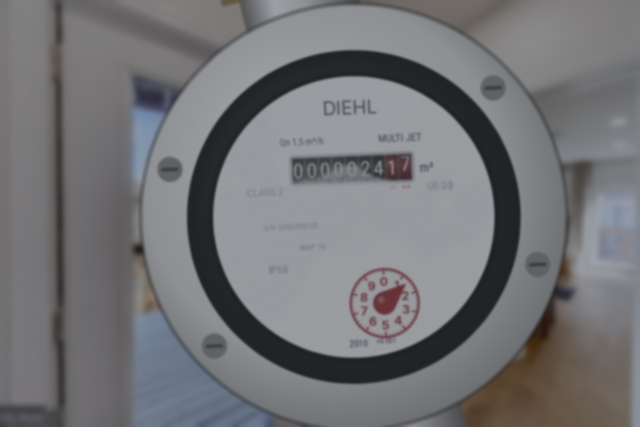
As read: **24.171** m³
